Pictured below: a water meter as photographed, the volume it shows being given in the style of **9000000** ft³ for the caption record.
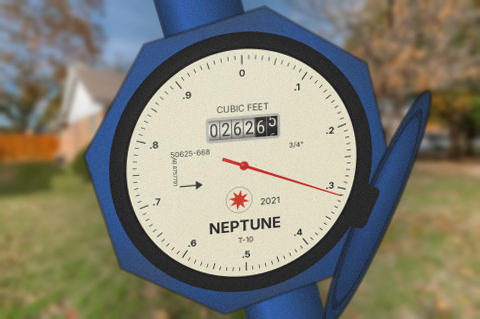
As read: **26265.31** ft³
